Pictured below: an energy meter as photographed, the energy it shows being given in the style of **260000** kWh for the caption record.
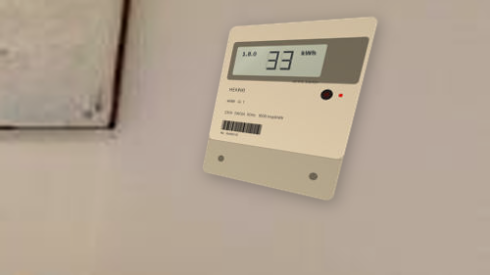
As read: **33** kWh
